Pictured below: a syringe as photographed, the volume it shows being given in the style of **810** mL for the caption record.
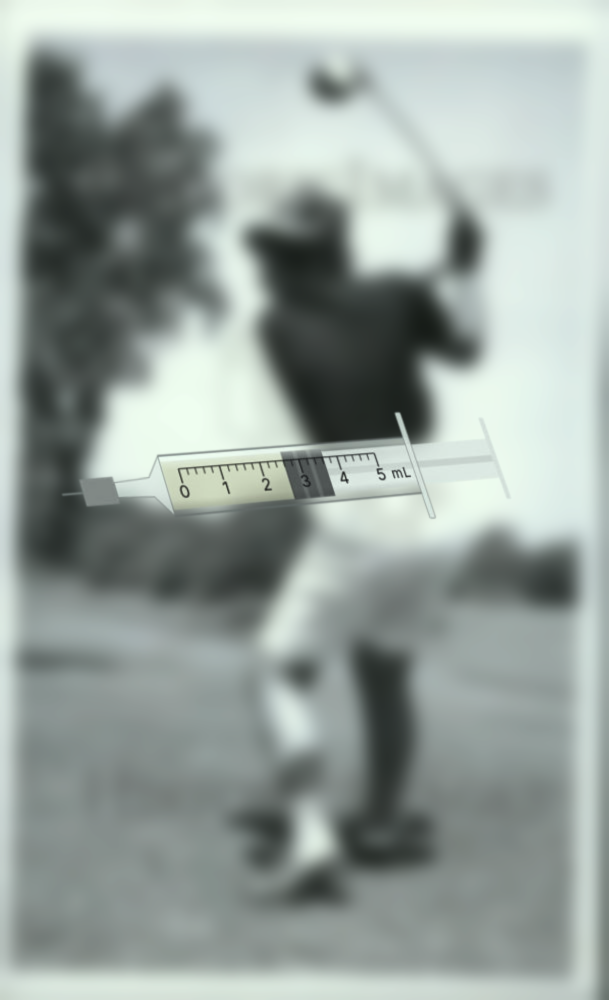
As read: **2.6** mL
